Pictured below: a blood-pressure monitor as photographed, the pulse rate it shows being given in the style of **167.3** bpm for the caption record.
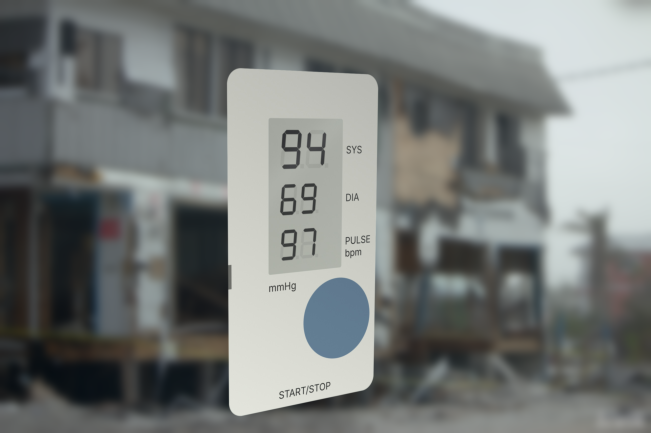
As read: **97** bpm
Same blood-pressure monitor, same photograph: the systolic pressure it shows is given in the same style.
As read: **94** mmHg
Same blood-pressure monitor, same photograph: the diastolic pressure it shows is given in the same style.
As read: **69** mmHg
